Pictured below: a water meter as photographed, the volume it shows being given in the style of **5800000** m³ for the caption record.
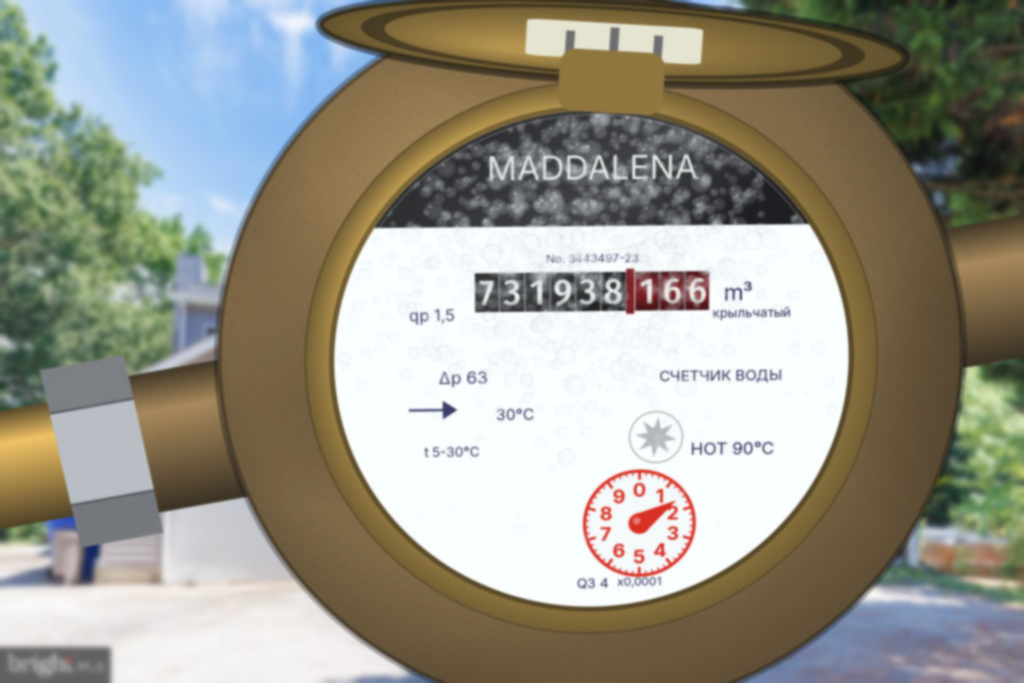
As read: **731938.1661** m³
